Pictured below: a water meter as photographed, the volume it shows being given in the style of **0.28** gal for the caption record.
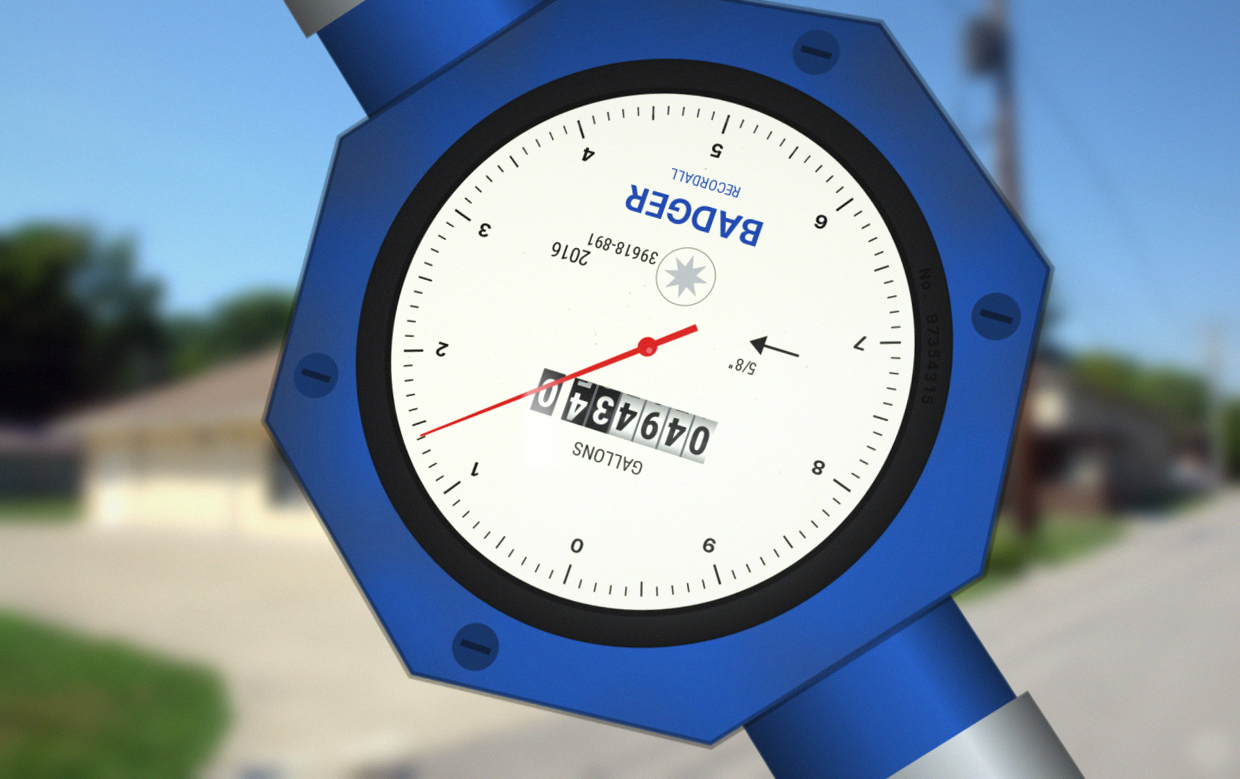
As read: **494341.4** gal
